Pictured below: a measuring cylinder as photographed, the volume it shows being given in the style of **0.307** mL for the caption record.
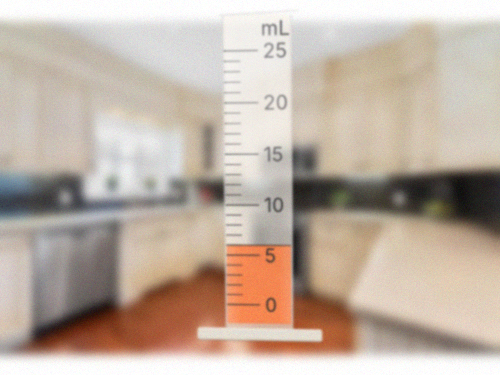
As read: **6** mL
